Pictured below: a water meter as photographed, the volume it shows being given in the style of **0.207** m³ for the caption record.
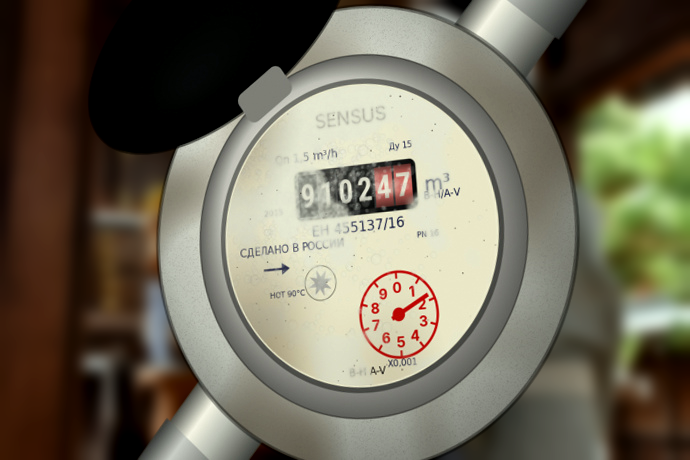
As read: **9102.471** m³
